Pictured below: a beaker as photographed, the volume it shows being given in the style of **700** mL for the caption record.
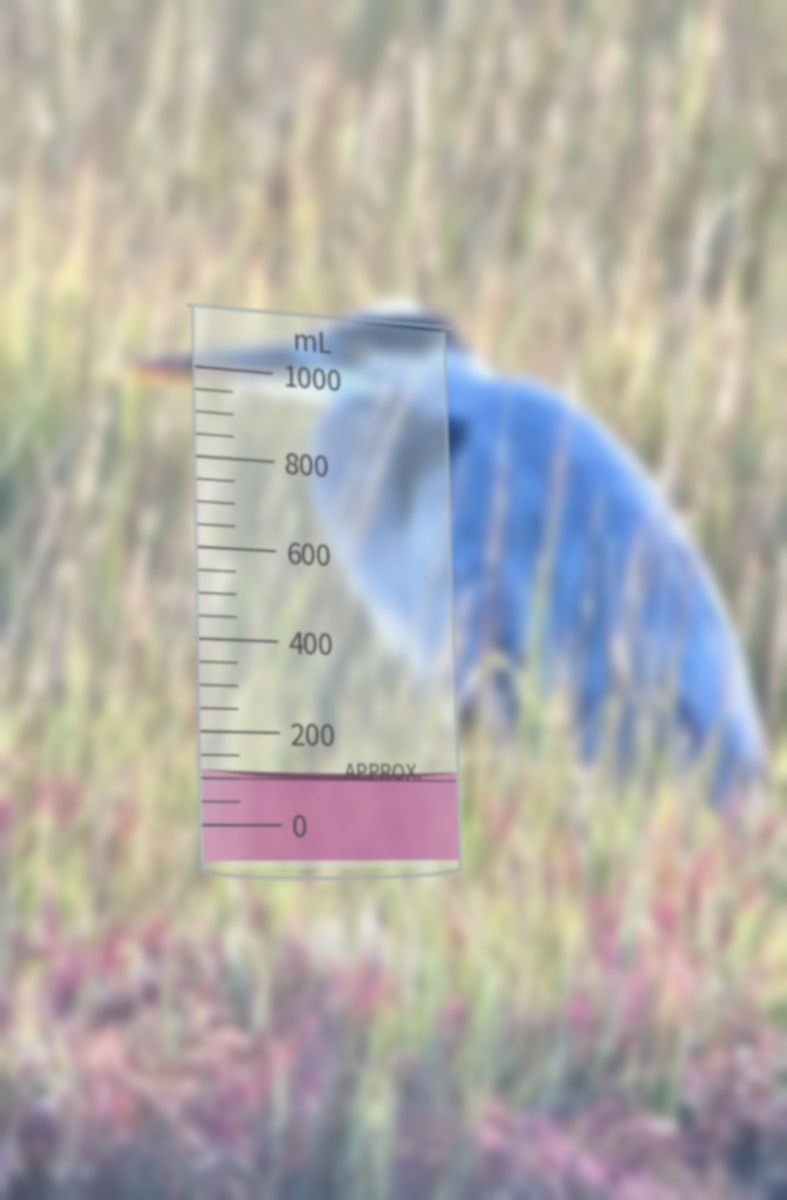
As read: **100** mL
